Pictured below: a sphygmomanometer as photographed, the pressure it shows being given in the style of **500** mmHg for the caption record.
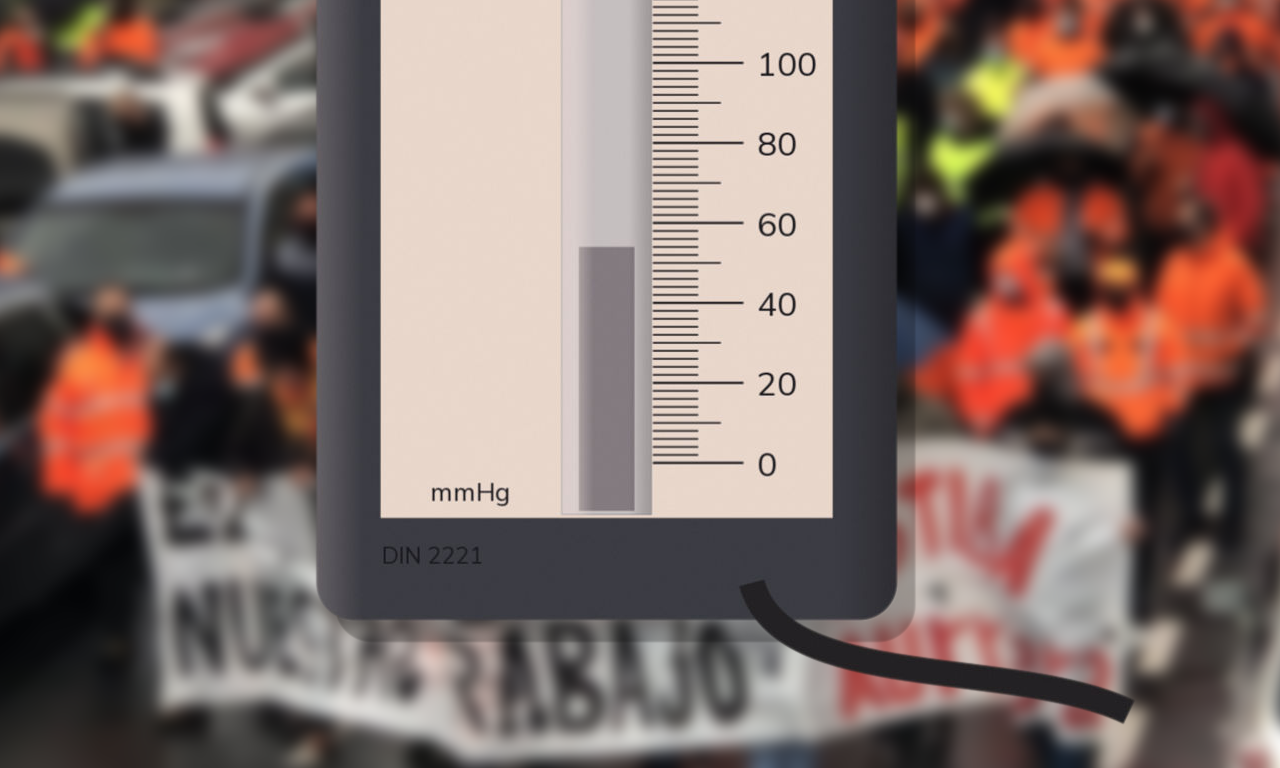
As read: **54** mmHg
